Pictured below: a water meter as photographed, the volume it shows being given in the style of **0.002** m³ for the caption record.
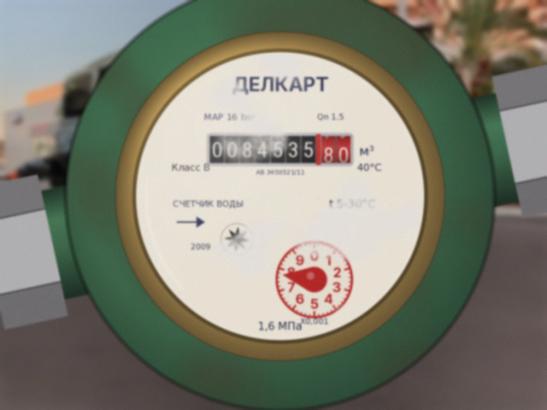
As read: **84535.797** m³
